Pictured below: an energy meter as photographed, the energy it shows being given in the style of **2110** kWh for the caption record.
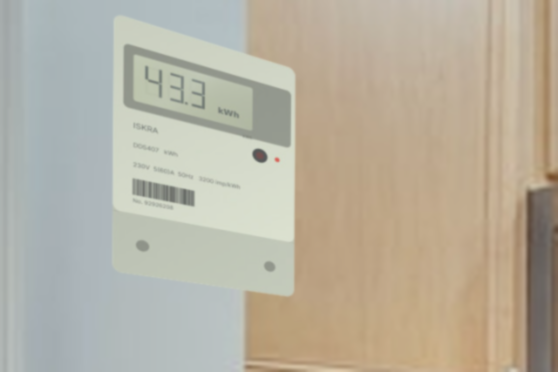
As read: **43.3** kWh
